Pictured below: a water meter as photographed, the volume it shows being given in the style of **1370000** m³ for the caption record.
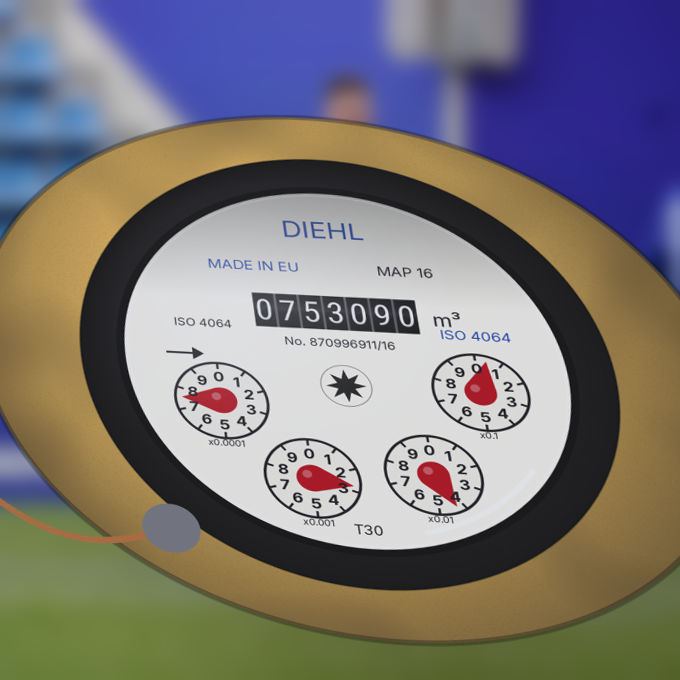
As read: **753090.0427** m³
